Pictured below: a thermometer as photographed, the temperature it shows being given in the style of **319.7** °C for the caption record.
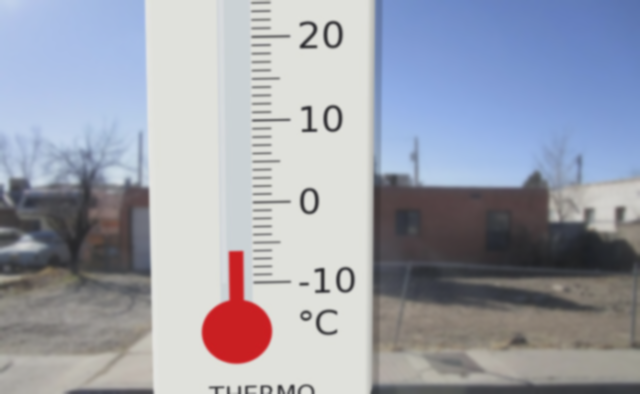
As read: **-6** °C
